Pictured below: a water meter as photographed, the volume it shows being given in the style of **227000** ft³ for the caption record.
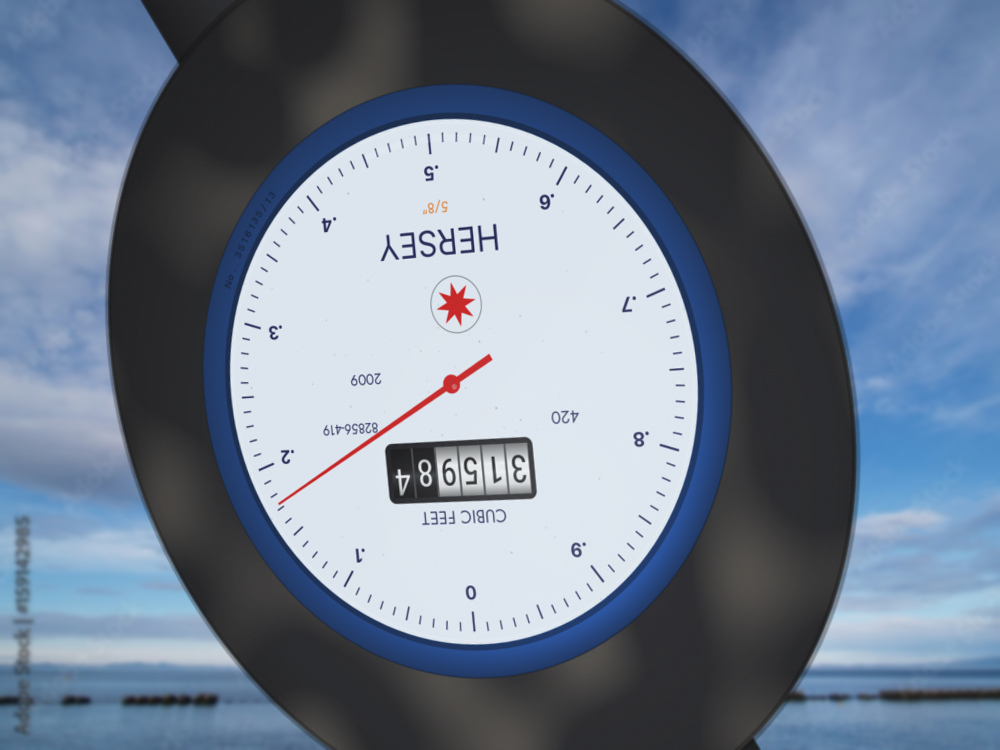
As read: **315984.17** ft³
